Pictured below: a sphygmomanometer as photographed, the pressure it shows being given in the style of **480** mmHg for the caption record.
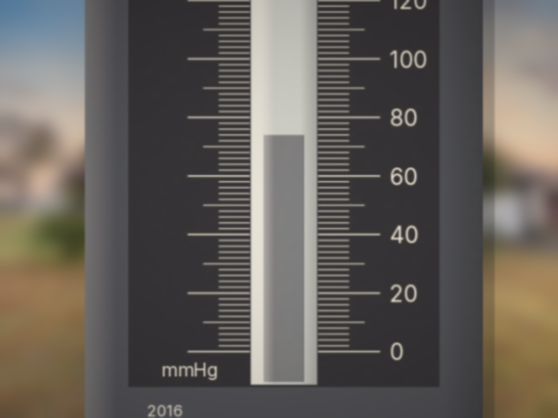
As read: **74** mmHg
